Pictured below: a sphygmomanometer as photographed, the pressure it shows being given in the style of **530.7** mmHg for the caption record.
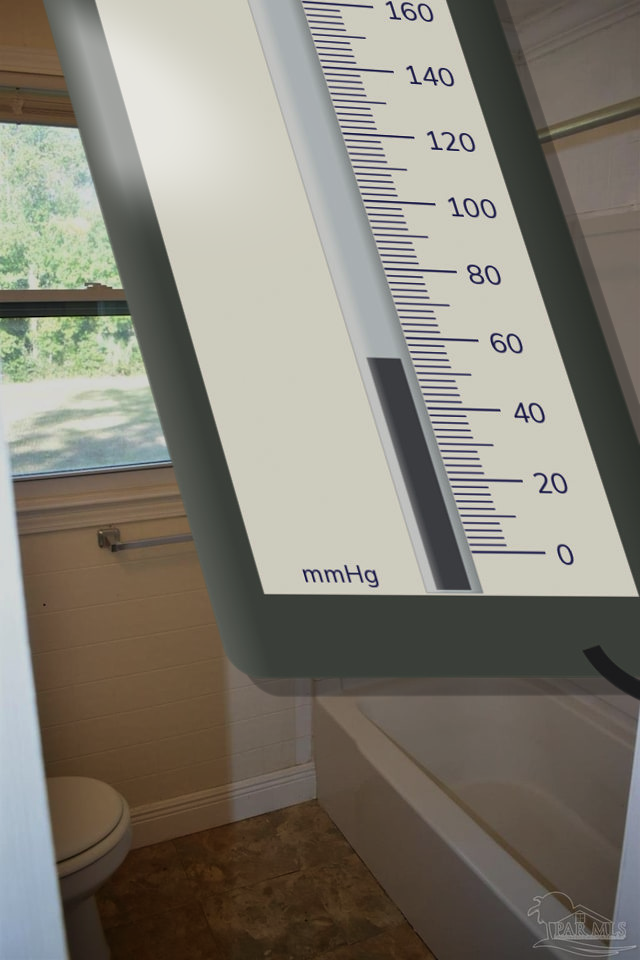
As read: **54** mmHg
